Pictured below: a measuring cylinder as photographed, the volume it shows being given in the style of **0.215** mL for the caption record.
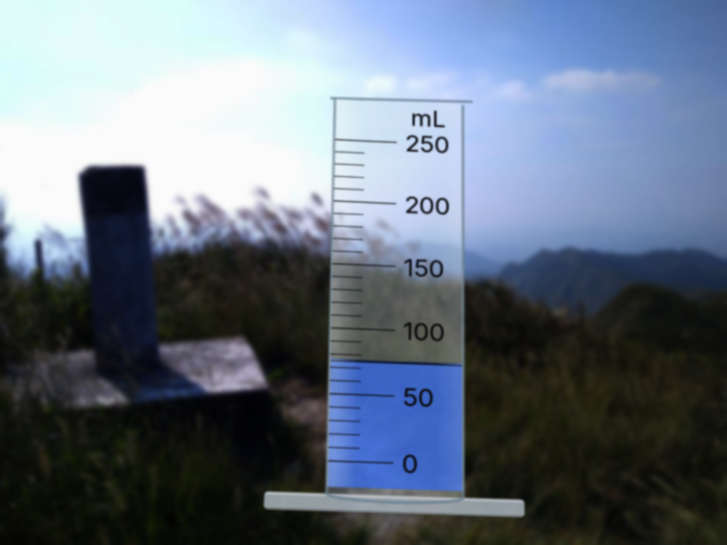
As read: **75** mL
